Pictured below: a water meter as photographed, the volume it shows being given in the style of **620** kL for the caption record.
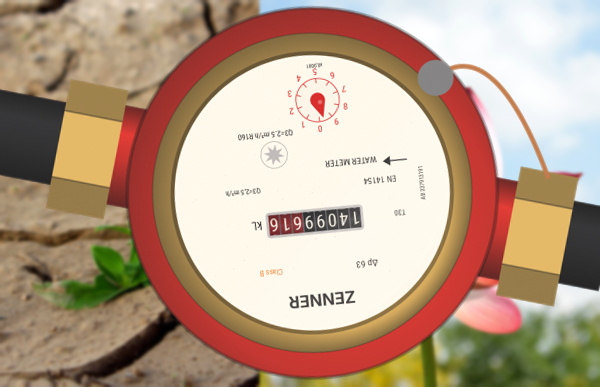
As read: **14099.6159** kL
